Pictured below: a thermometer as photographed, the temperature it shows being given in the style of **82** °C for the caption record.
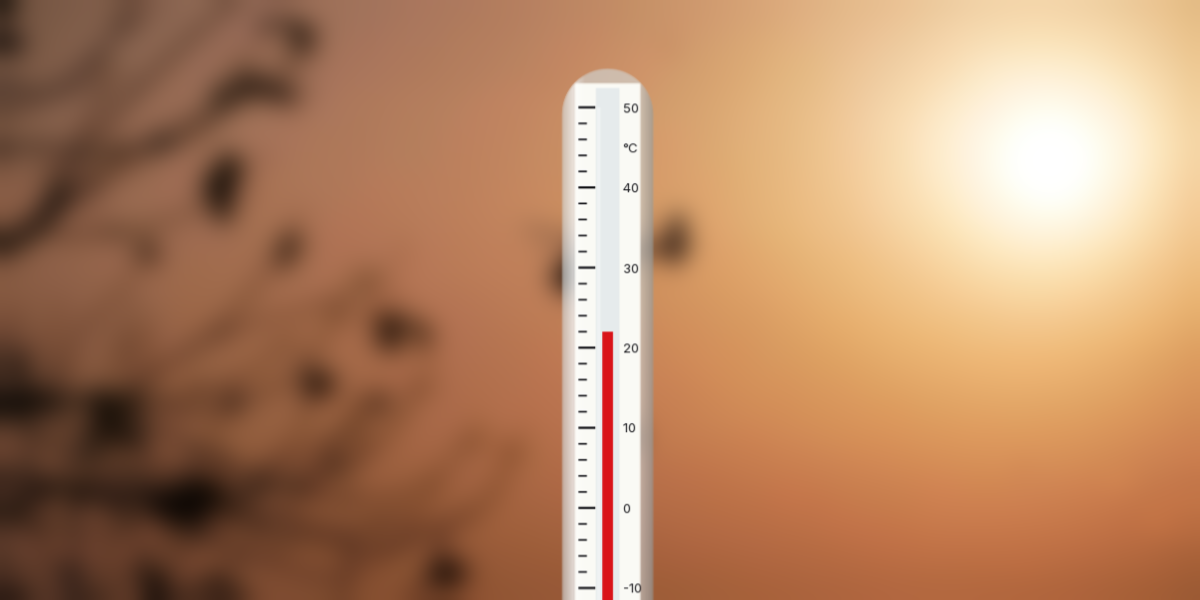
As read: **22** °C
